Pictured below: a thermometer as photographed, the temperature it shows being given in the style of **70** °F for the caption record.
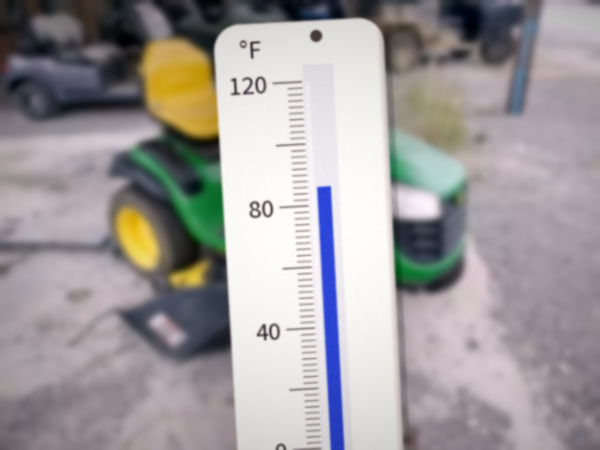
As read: **86** °F
